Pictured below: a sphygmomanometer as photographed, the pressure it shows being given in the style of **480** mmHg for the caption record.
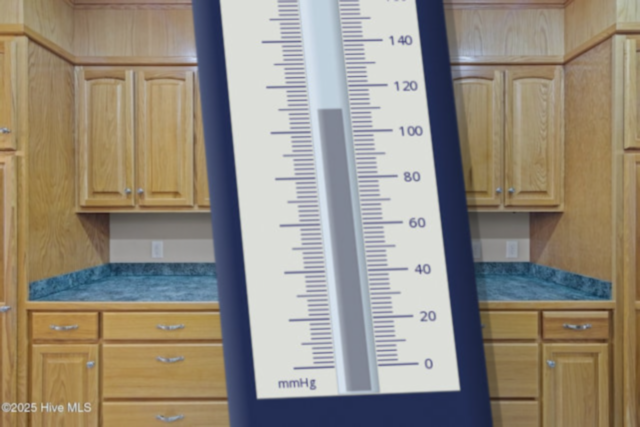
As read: **110** mmHg
